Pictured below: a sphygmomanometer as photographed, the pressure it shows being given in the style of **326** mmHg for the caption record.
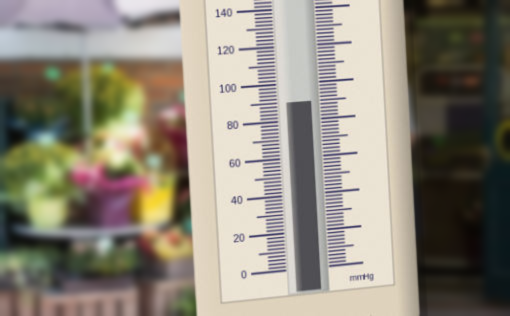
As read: **90** mmHg
